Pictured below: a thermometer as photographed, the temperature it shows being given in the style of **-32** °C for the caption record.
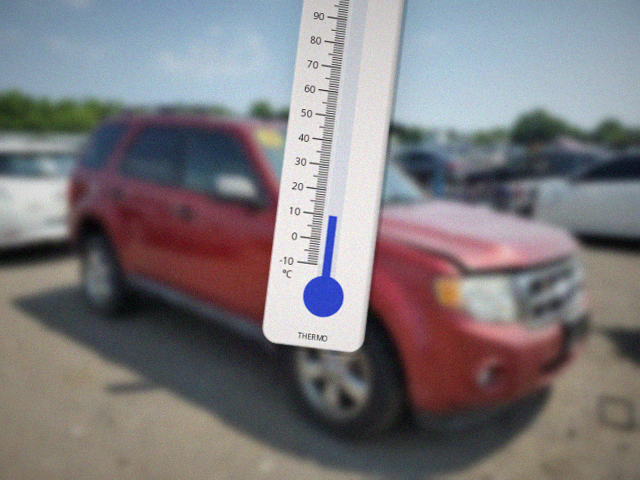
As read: **10** °C
